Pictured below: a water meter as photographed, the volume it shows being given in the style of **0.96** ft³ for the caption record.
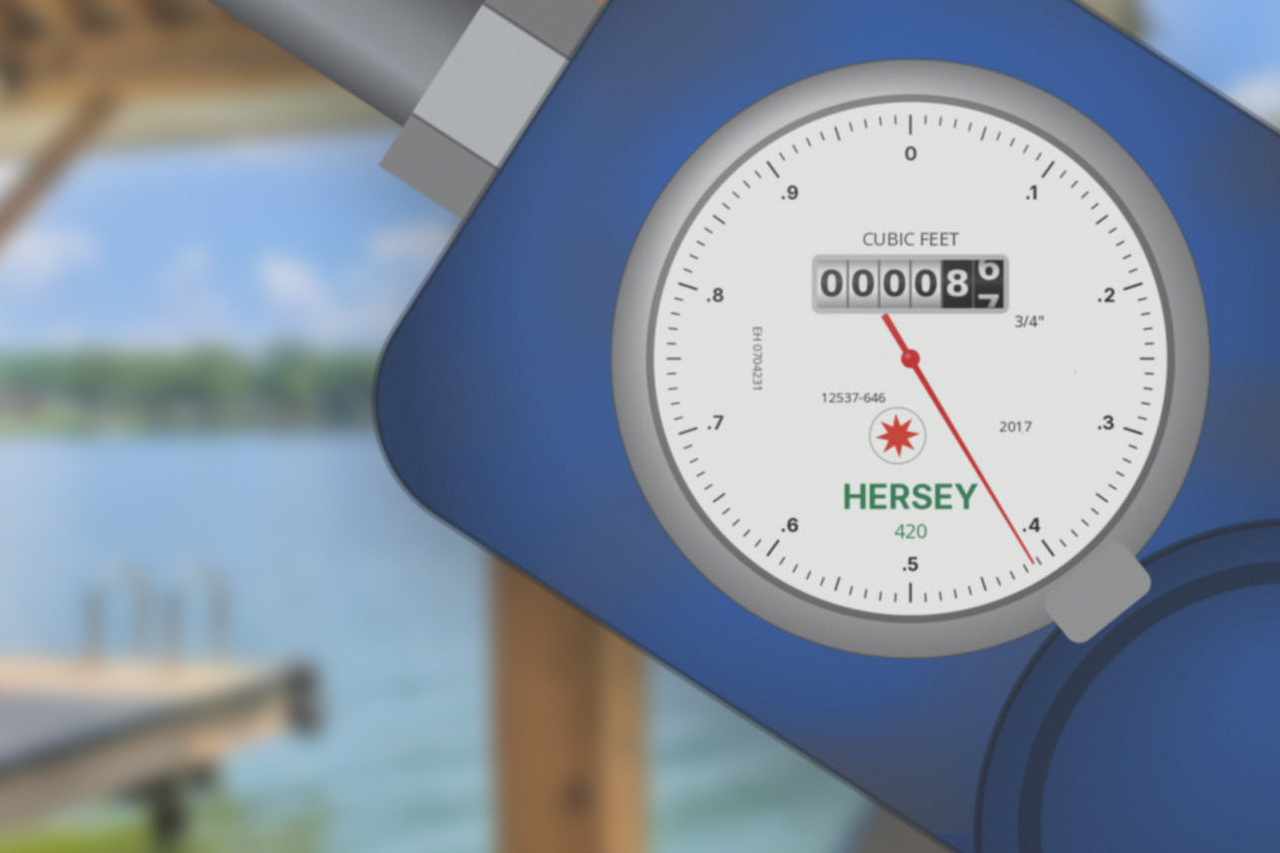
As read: **86.41** ft³
